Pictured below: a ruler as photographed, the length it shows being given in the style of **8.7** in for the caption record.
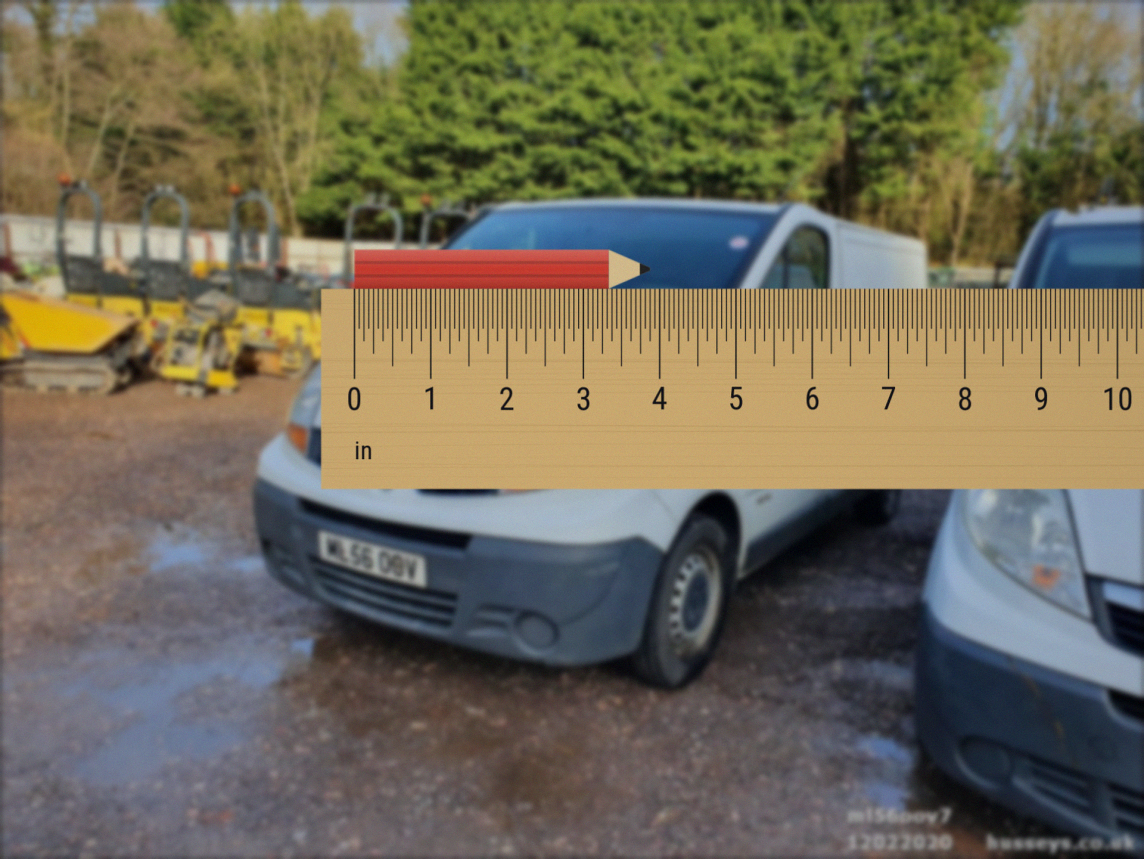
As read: **3.875** in
